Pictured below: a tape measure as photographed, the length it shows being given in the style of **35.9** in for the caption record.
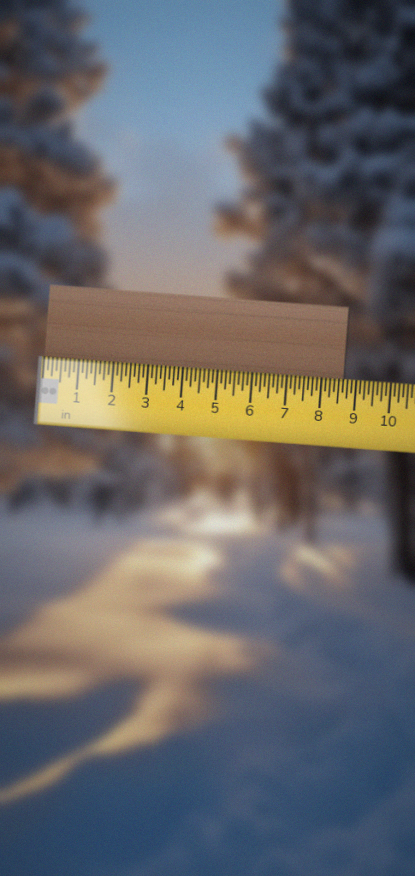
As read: **8.625** in
